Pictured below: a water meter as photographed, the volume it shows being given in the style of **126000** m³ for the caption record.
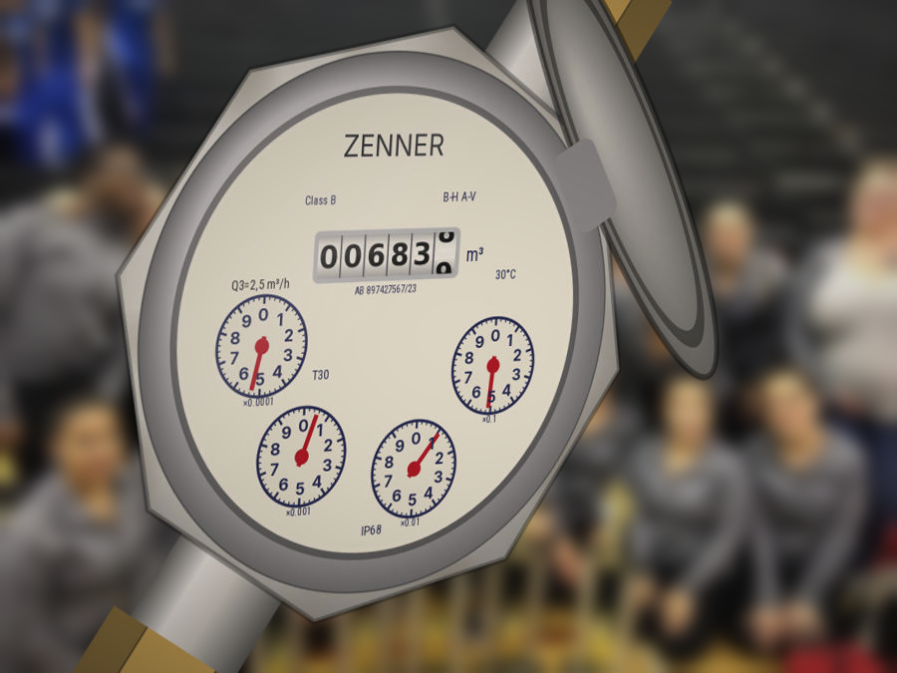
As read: **6838.5105** m³
